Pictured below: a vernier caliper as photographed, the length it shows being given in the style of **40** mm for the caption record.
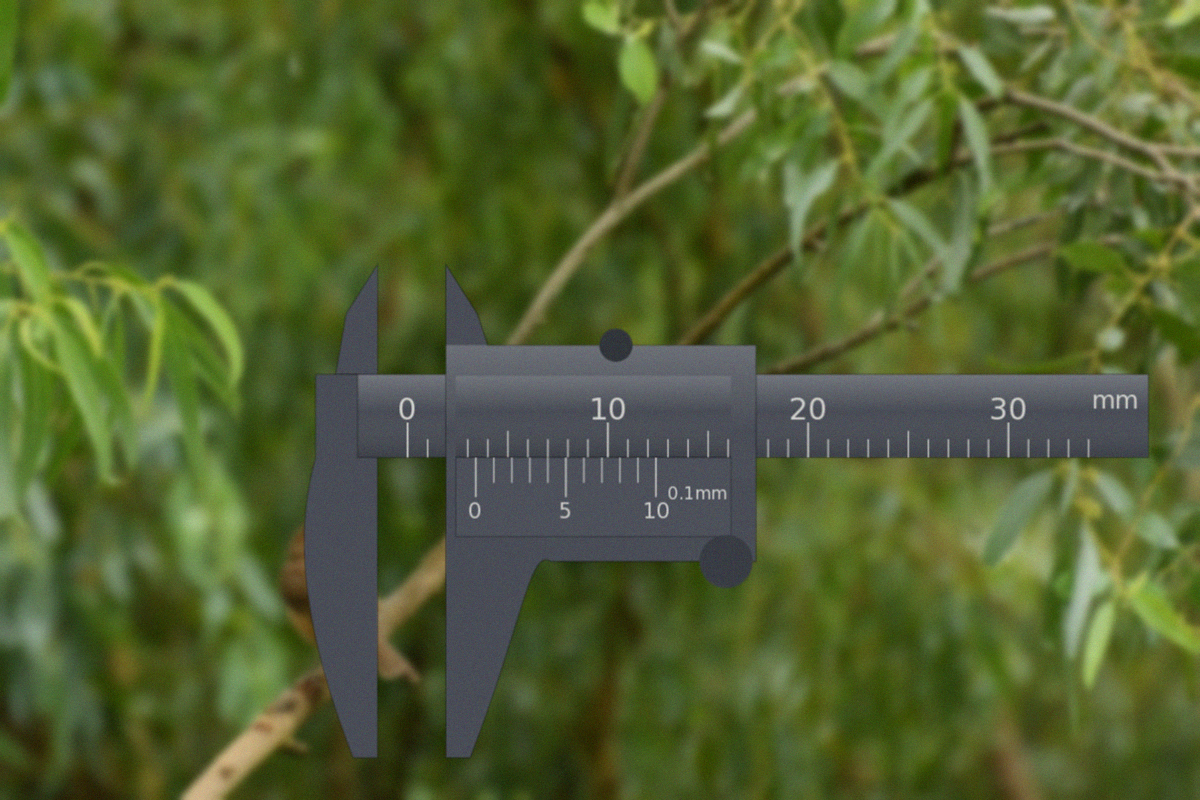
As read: **3.4** mm
